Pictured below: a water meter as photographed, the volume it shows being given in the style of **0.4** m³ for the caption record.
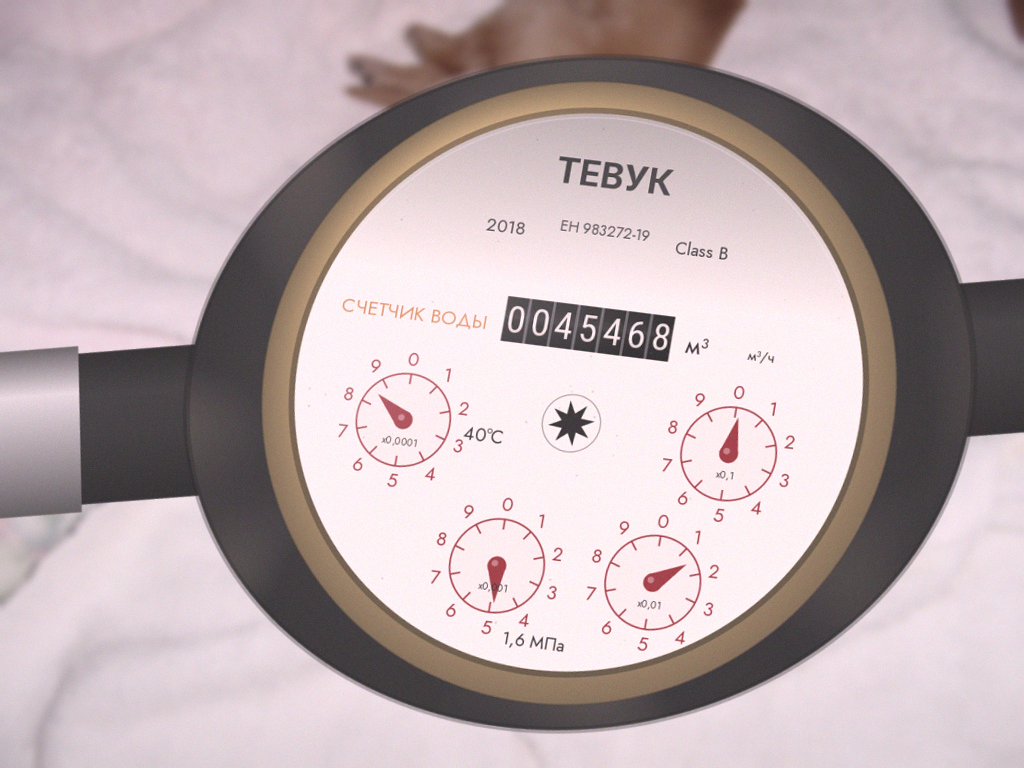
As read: **45468.0148** m³
